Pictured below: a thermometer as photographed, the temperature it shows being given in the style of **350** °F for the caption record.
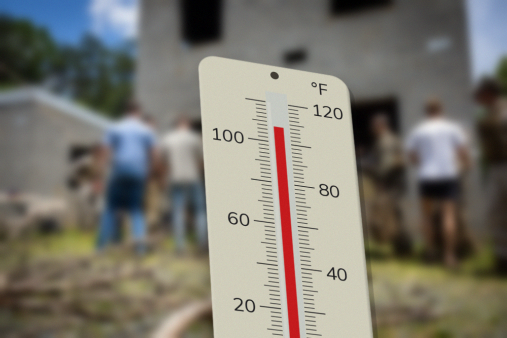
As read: **108** °F
